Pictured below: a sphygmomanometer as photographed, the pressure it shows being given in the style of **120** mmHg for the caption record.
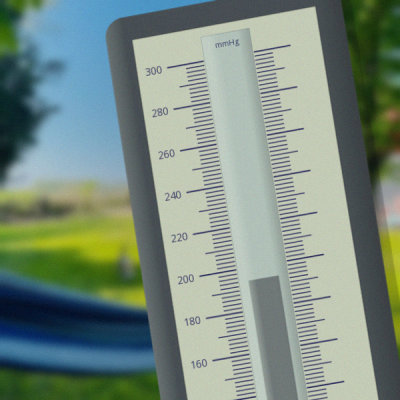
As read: **194** mmHg
